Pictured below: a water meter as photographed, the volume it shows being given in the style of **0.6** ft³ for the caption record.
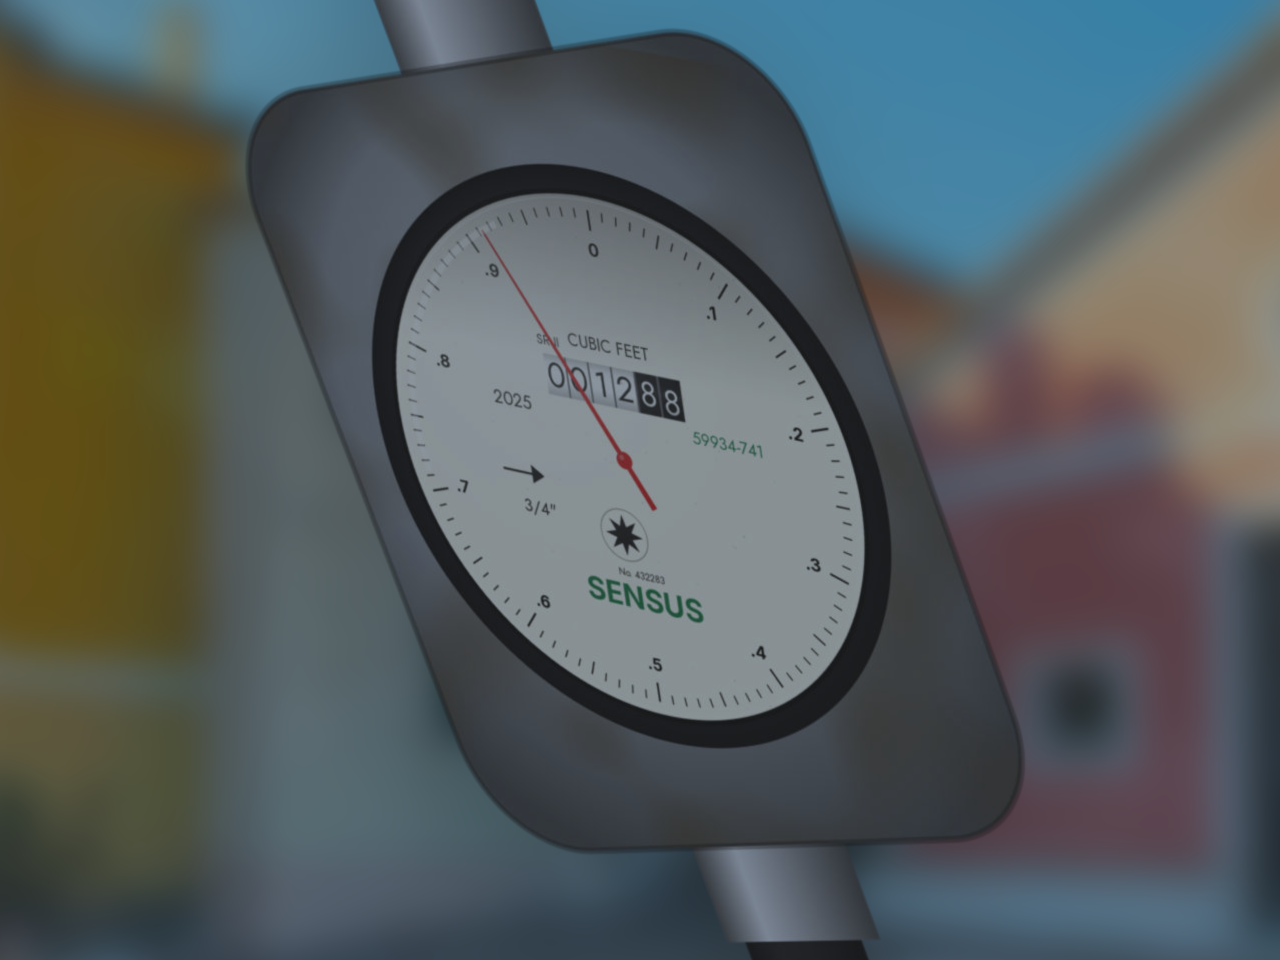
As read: **1287.91** ft³
